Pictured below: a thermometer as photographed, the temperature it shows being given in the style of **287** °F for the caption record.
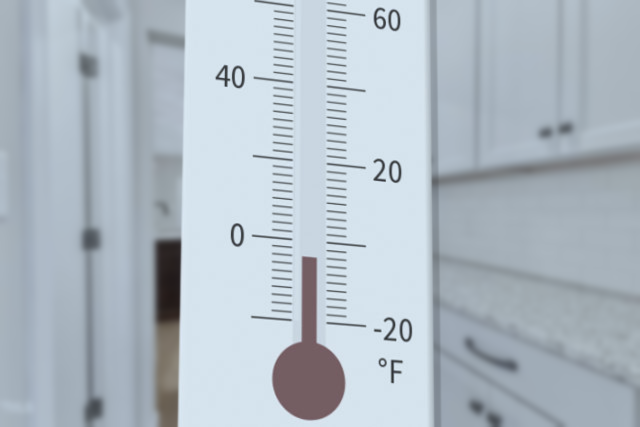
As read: **-4** °F
